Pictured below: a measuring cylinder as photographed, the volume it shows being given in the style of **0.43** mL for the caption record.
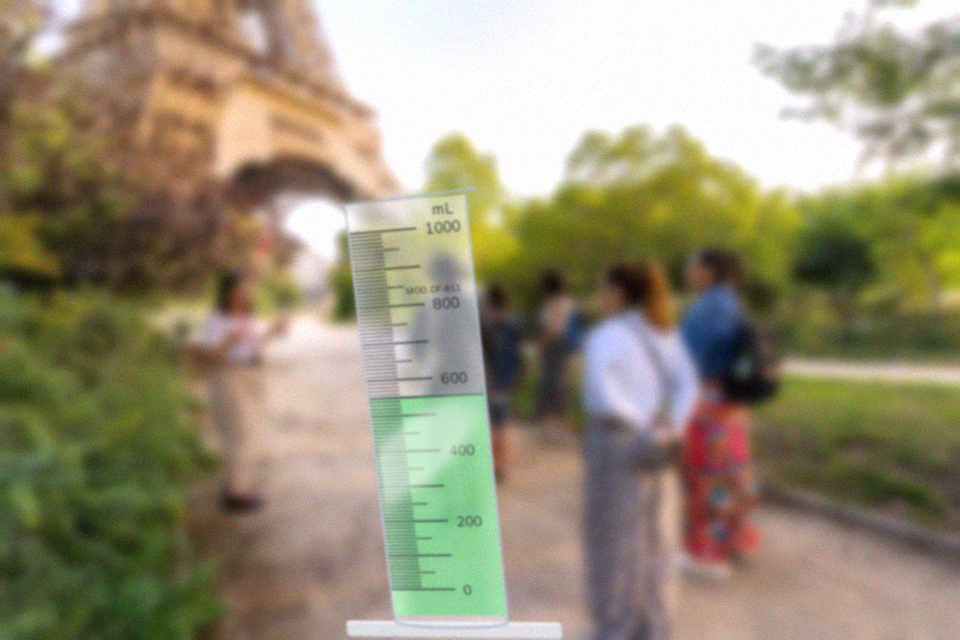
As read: **550** mL
